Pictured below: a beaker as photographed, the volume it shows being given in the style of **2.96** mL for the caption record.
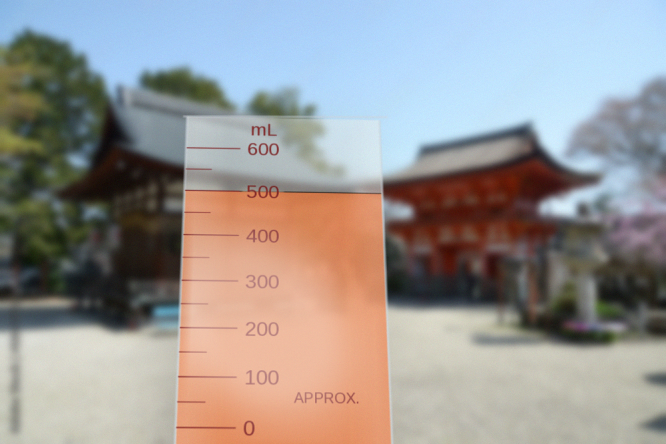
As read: **500** mL
